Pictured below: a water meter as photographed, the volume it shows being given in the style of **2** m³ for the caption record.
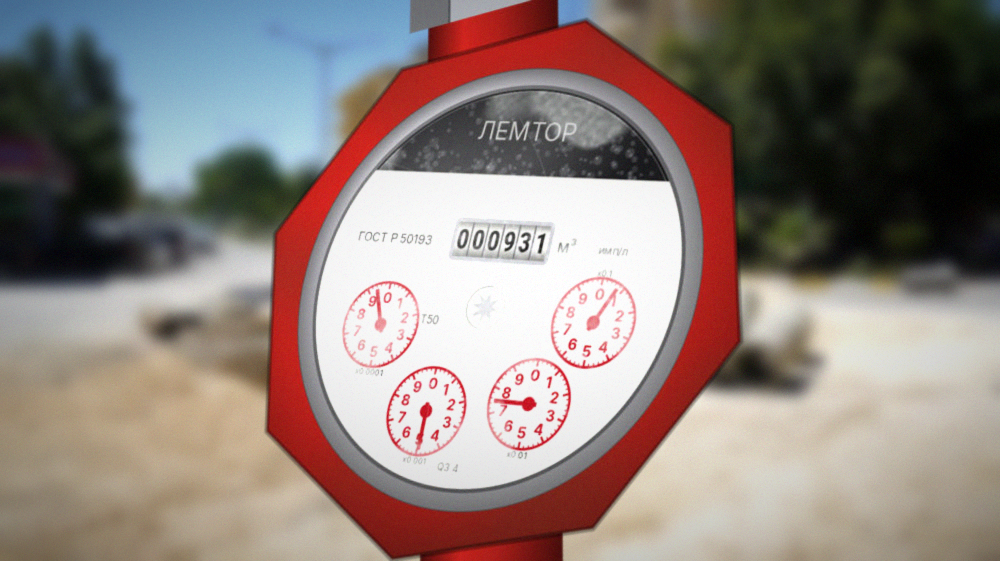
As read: **931.0749** m³
